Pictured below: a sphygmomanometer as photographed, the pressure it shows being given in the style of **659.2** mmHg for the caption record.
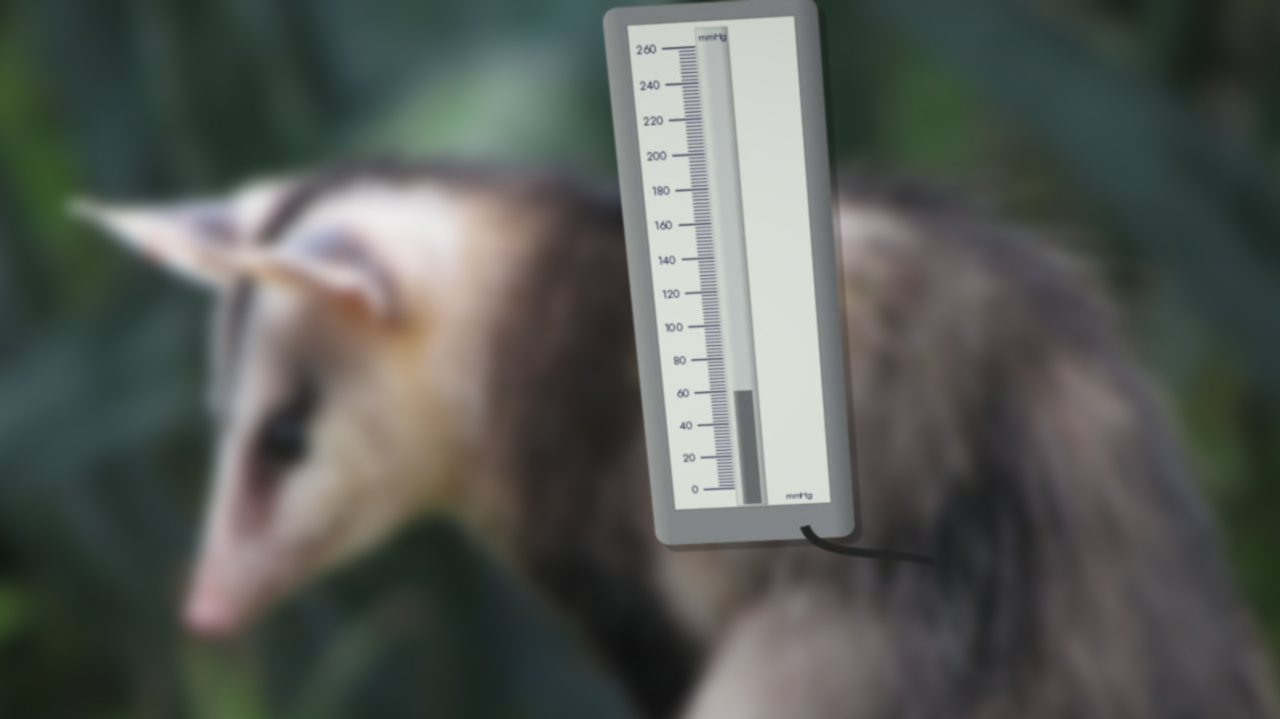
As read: **60** mmHg
